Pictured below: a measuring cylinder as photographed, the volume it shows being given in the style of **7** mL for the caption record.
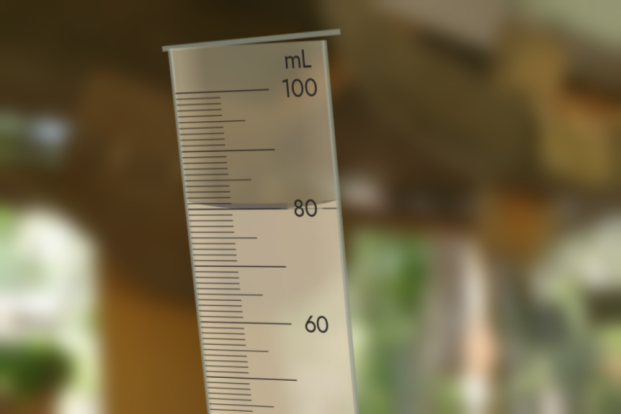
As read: **80** mL
